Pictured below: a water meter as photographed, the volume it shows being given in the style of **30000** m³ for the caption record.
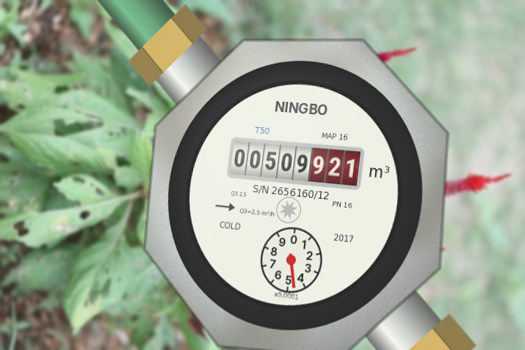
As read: **509.9214** m³
